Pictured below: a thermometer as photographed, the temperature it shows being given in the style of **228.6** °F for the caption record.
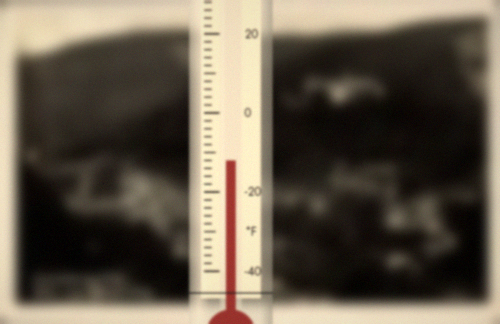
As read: **-12** °F
